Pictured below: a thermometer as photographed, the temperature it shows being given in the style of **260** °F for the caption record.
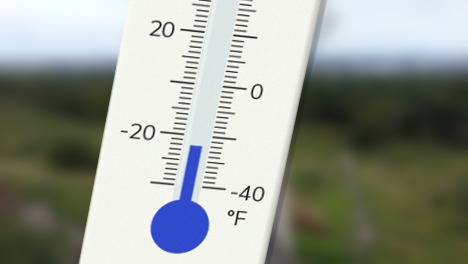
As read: **-24** °F
